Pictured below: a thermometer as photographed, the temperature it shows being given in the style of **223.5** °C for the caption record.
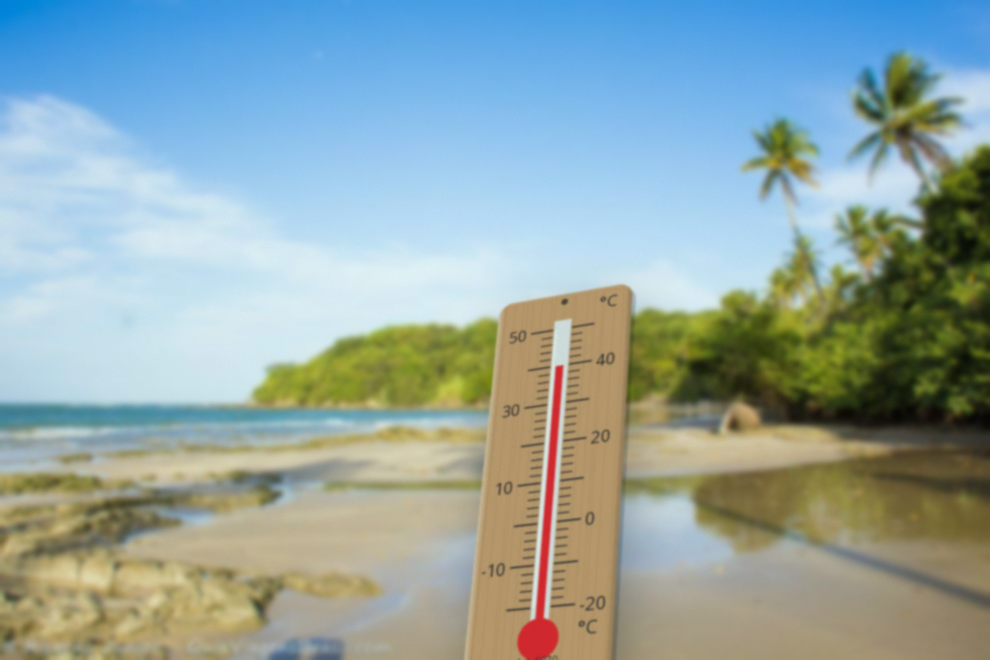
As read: **40** °C
